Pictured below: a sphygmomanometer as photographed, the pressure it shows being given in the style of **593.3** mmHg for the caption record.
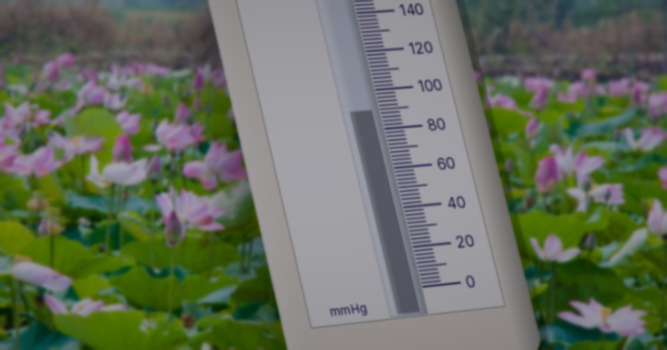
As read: **90** mmHg
